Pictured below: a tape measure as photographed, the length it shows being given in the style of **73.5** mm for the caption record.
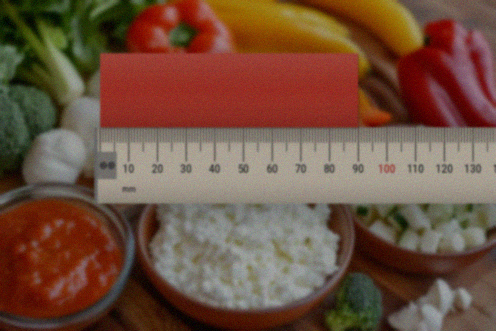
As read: **90** mm
